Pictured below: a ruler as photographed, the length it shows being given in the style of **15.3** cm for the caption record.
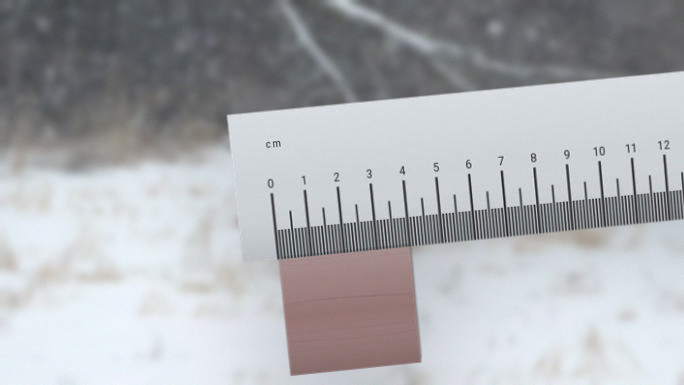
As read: **4** cm
